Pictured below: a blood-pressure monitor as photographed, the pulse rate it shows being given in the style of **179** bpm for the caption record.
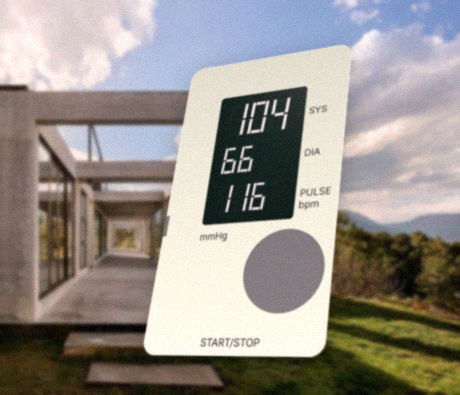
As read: **116** bpm
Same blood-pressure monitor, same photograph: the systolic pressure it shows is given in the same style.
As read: **104** mmHg
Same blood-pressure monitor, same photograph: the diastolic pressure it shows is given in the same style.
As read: **66** mmHg
